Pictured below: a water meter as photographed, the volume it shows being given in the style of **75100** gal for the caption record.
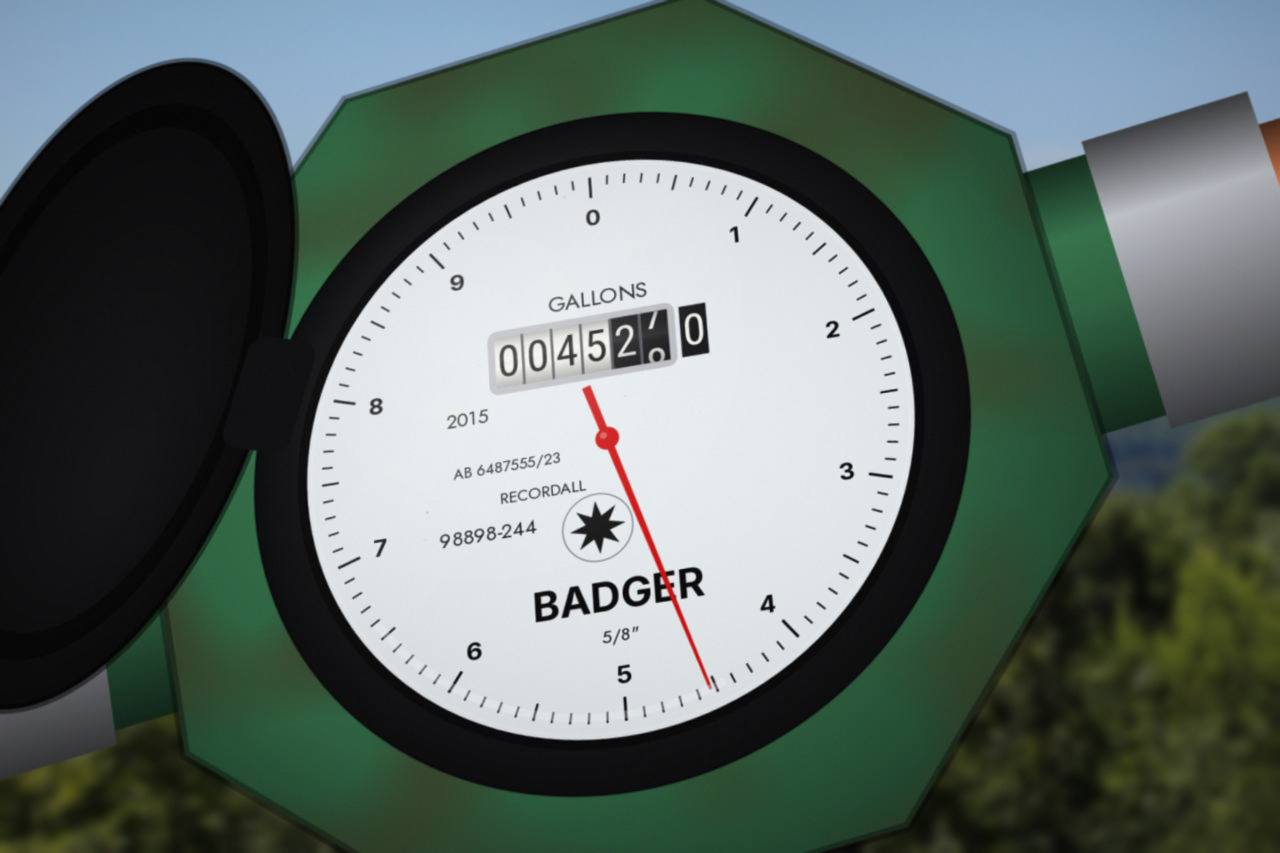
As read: **45274.5** gal
